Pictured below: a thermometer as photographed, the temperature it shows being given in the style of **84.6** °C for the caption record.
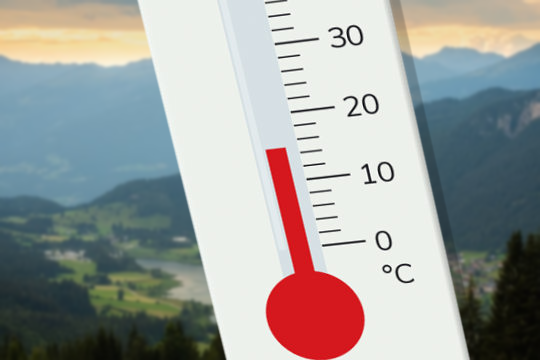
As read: **15** °C
